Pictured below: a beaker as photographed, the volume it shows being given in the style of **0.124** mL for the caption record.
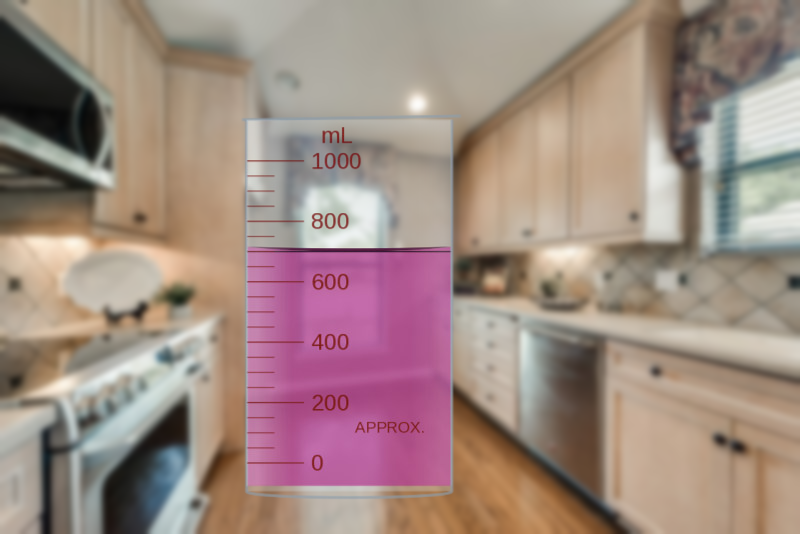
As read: **700** mL
